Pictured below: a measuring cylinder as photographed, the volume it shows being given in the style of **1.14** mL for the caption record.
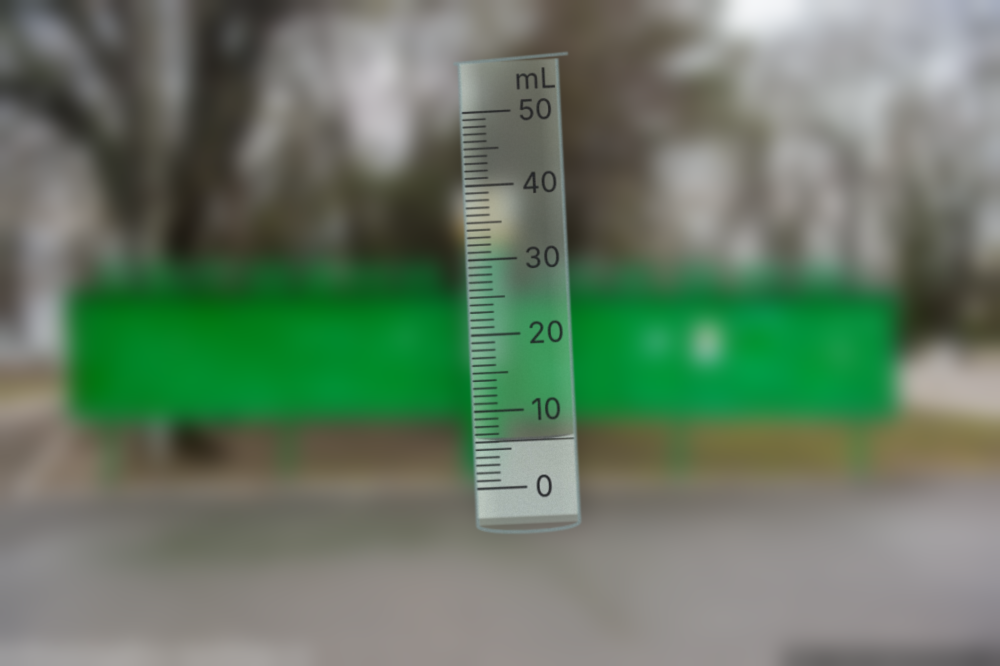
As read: **6** mL
